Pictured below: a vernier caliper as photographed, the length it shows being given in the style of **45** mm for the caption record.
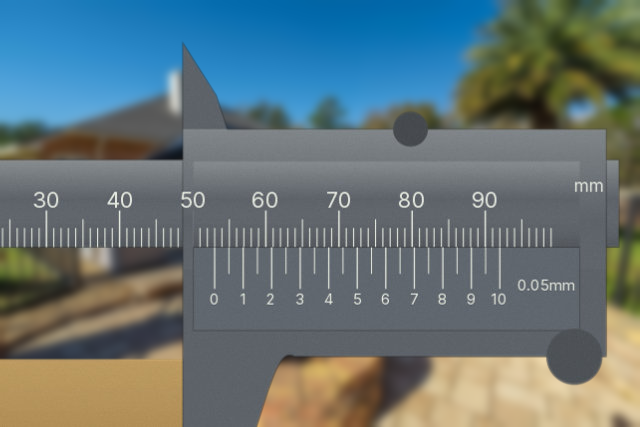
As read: **53.0** mm
